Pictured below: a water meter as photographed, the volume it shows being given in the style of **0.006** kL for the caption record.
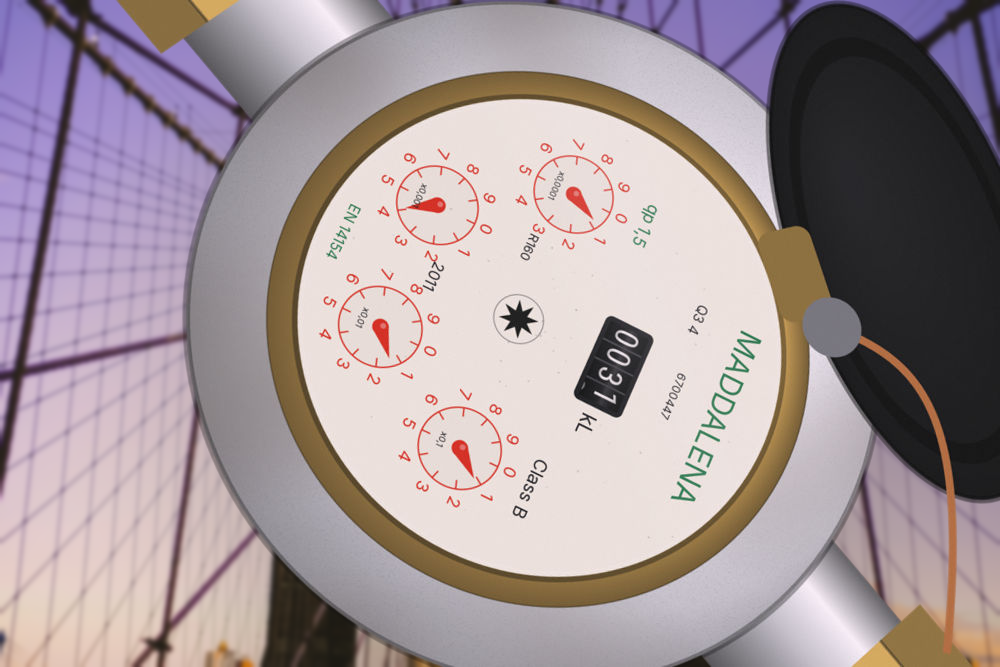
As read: **31.1140** kL
